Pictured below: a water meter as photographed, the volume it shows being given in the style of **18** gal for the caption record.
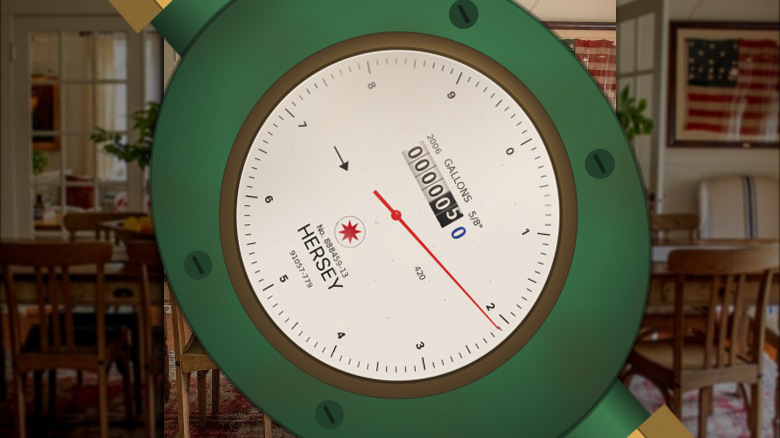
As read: **52.1** gal
